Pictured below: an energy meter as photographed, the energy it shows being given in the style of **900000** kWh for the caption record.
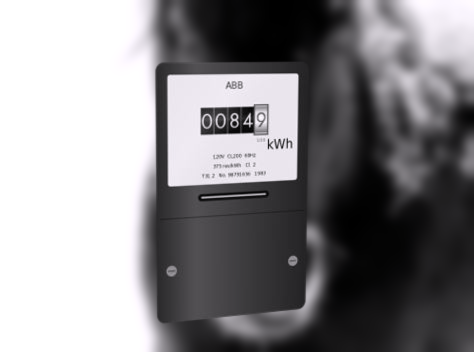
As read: **84.9** kWh
